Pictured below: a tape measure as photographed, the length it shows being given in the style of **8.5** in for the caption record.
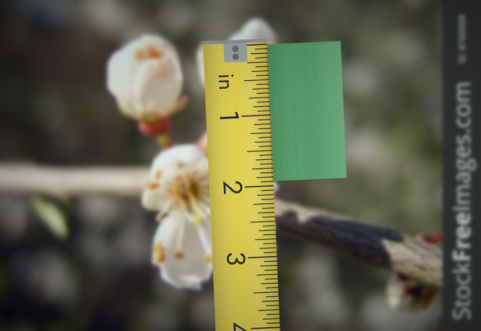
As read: **1.9375** in
